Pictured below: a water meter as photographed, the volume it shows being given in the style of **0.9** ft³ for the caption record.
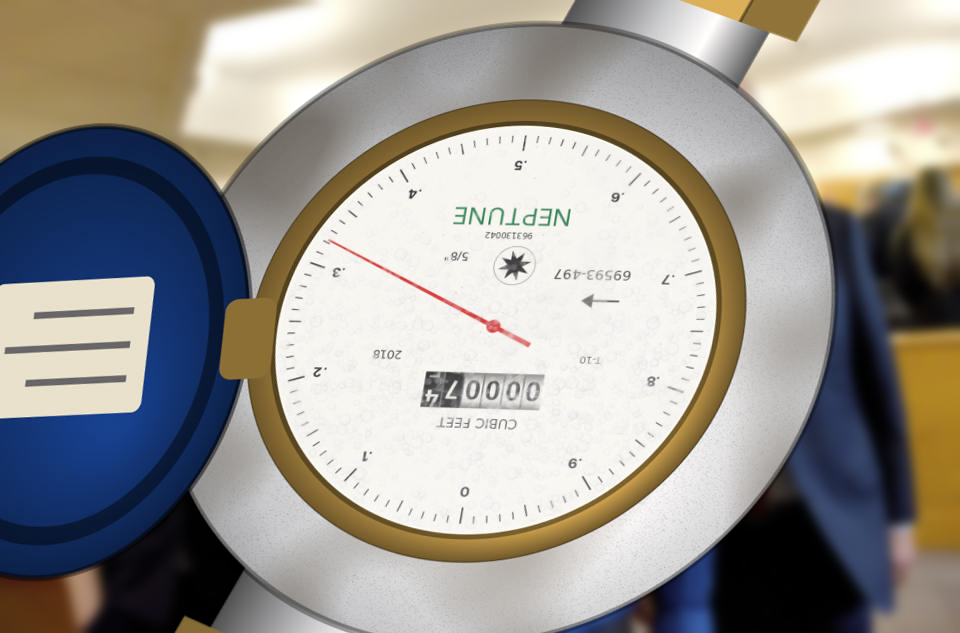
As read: **74.32** ft³
